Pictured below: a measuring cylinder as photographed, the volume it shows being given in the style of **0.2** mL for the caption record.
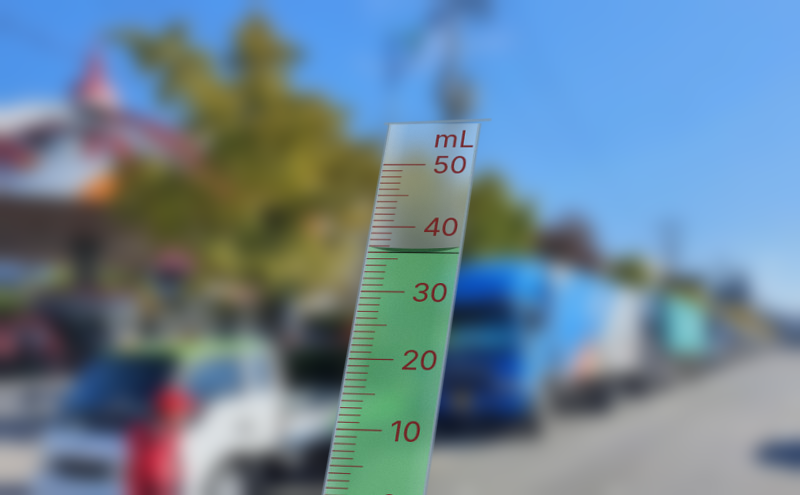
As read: **36** mL
